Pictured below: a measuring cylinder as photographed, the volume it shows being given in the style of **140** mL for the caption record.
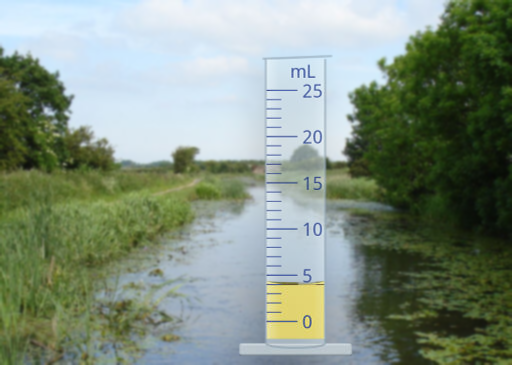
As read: **4** mL
